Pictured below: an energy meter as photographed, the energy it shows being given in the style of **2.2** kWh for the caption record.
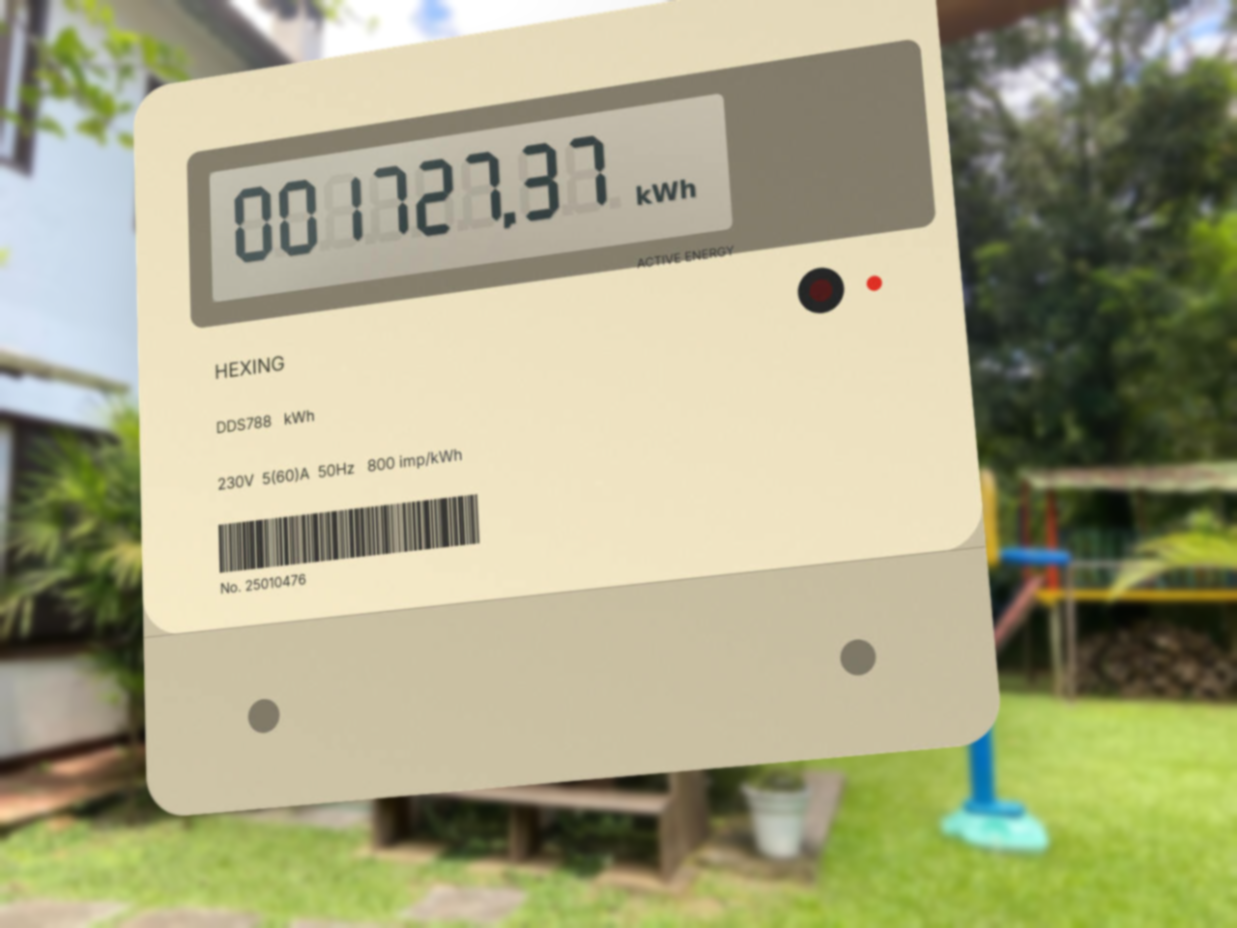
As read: **1727.37** kWh
